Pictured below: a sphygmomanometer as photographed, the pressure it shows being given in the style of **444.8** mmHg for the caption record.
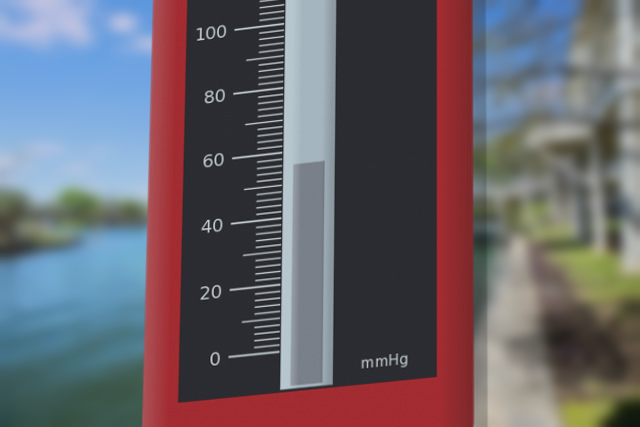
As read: **56** mmHg
